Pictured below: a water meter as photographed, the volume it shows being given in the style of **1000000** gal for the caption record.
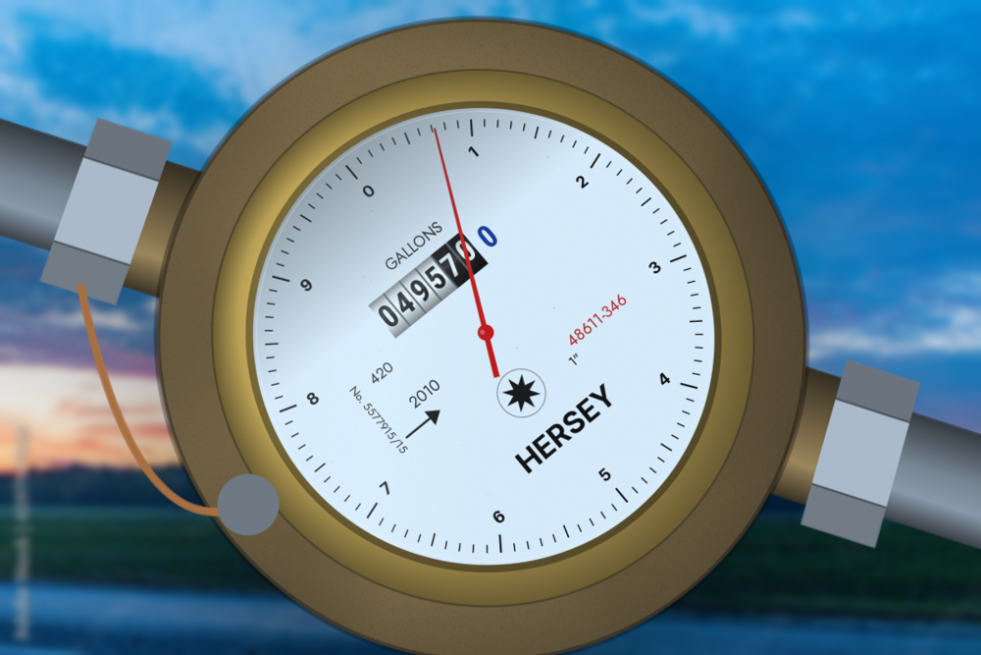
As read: **495700.7** gal
